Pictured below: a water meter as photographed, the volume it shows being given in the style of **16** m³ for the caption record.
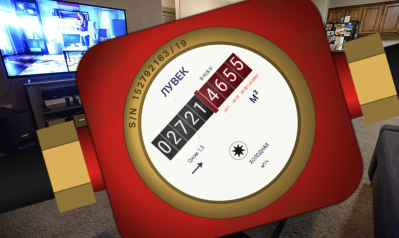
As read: **2721.4655** m³
